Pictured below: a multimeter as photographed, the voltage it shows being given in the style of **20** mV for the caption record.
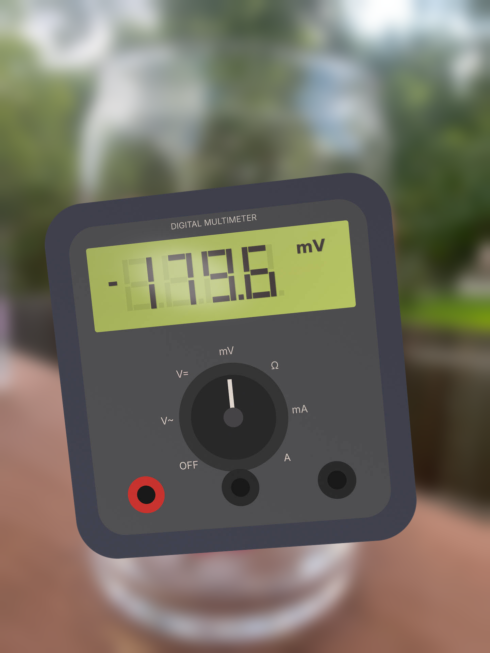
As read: **-179.6** mV
